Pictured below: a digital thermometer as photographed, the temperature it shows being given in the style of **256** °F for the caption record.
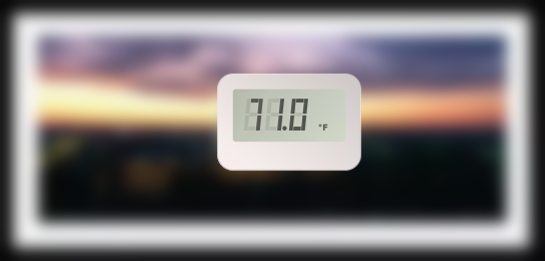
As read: **71.0** °F
